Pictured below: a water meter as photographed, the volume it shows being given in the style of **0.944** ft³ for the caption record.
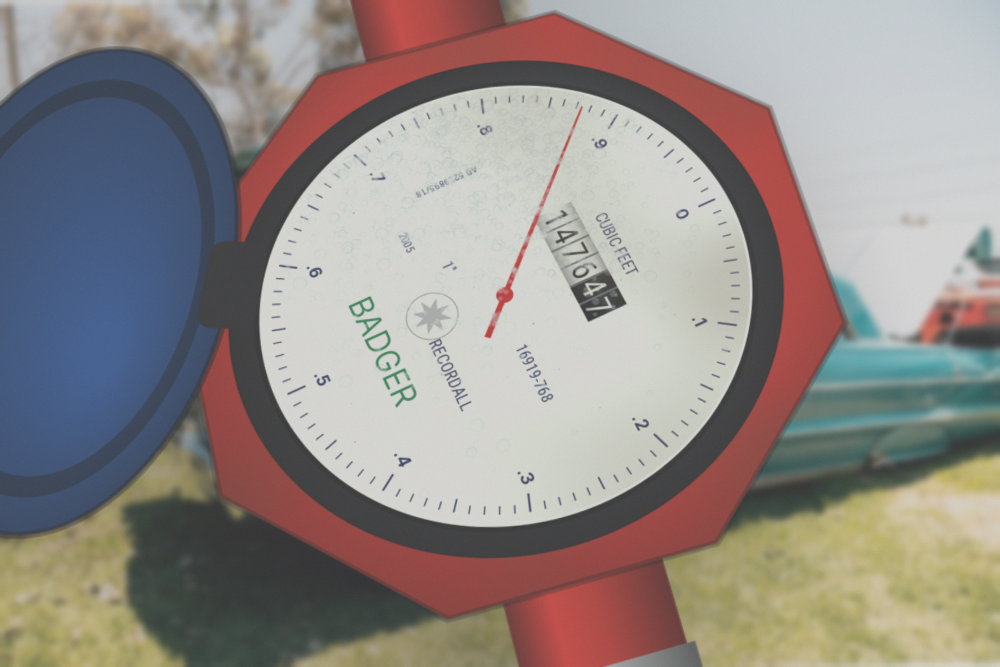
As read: **147646.87** ft³
